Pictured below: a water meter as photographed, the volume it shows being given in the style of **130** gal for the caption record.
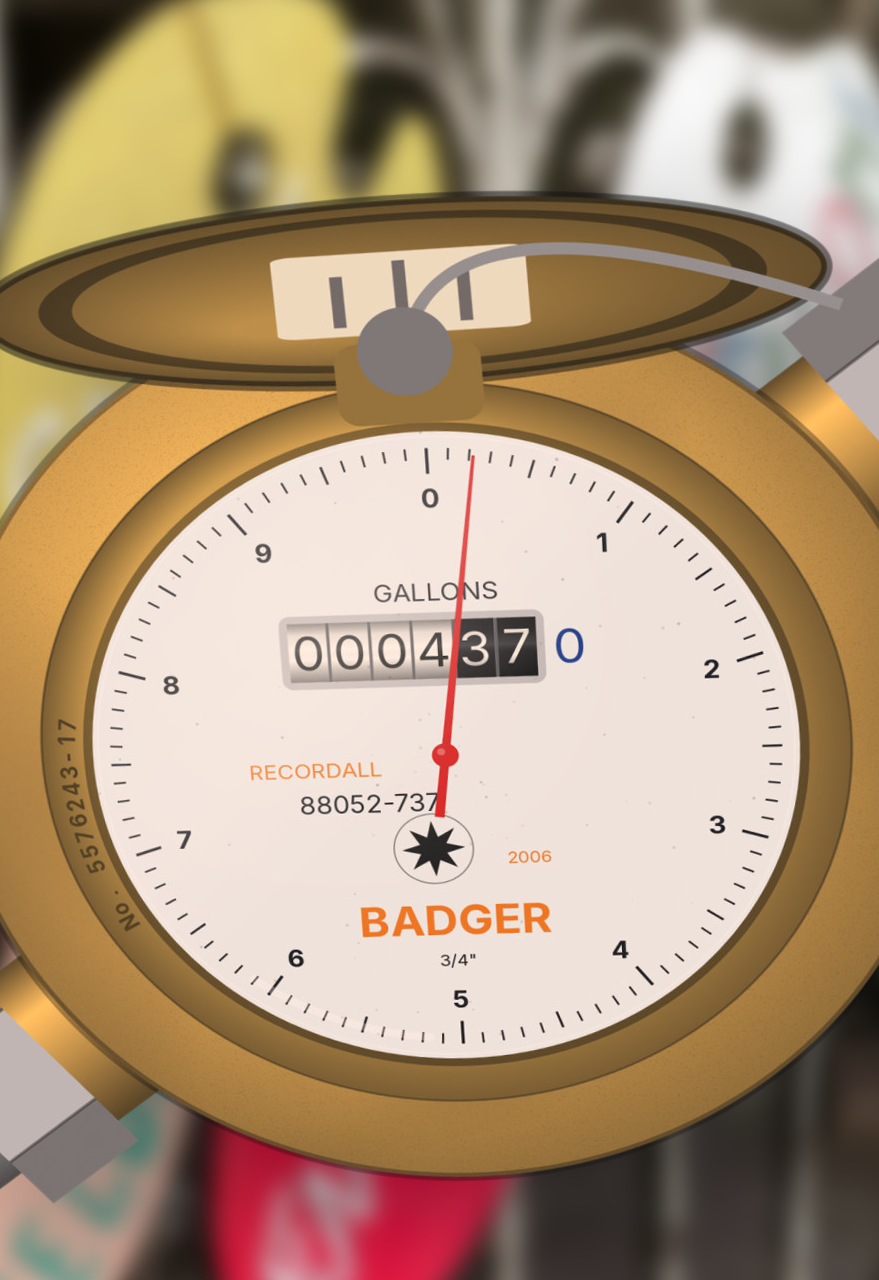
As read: **4370.2** gal
